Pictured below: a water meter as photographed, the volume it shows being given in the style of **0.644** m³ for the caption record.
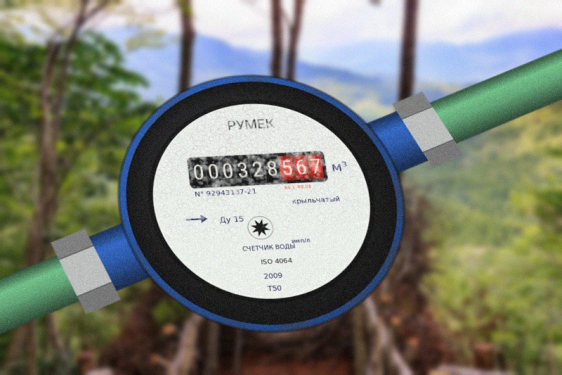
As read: **328.567** m³
